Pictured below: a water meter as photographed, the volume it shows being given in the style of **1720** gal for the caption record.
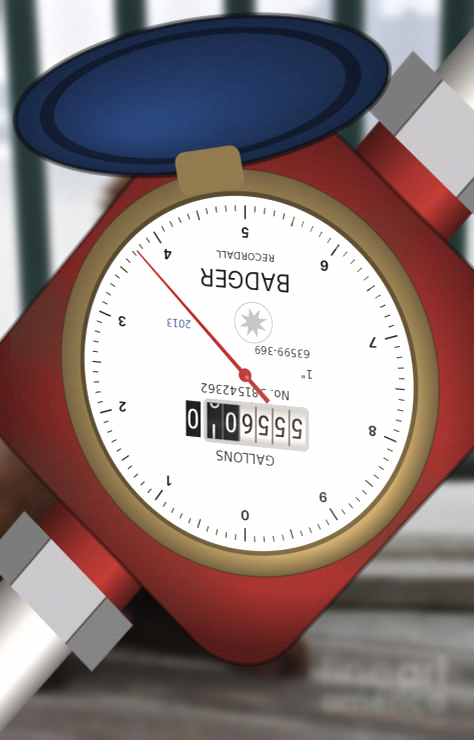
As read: **5556013.7** gal
